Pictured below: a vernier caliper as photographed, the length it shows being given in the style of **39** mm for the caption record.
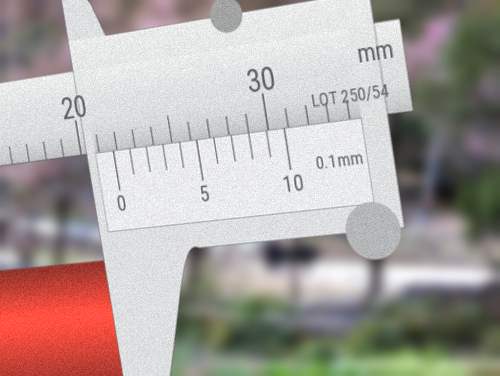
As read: **21.8** mm
